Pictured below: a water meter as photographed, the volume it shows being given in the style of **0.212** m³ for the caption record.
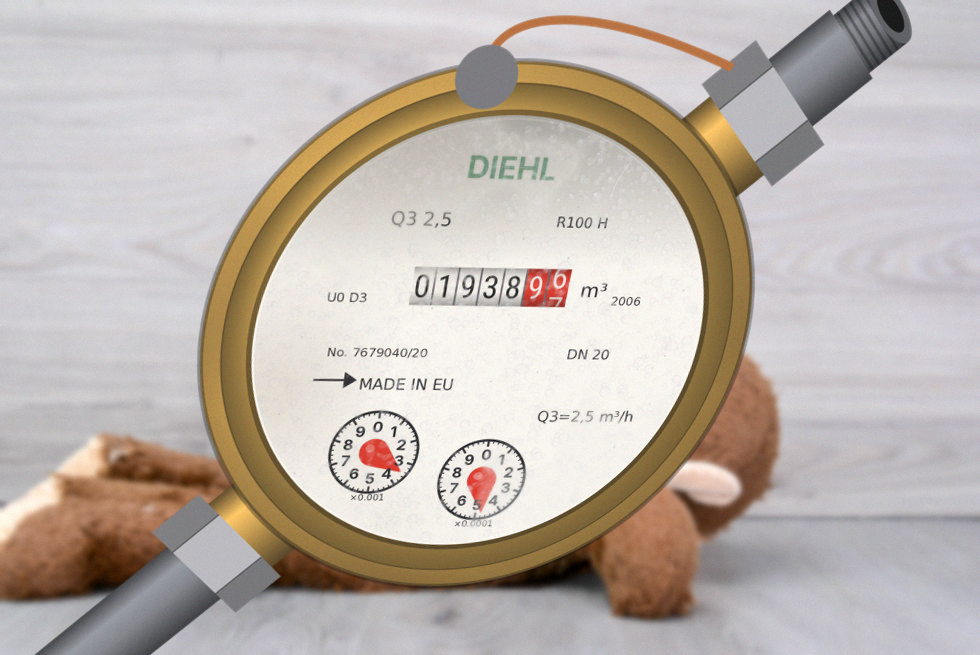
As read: **1938.9634** m³
